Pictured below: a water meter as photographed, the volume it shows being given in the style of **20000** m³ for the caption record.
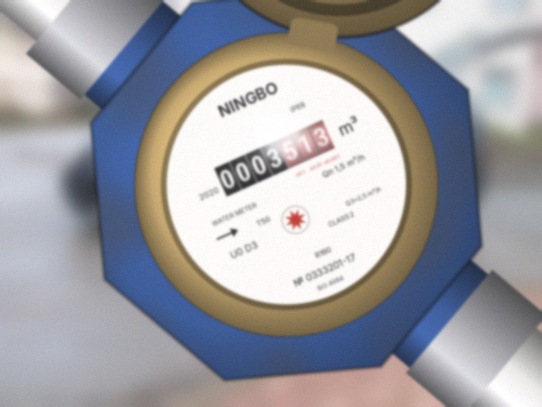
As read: **3.513** m³
